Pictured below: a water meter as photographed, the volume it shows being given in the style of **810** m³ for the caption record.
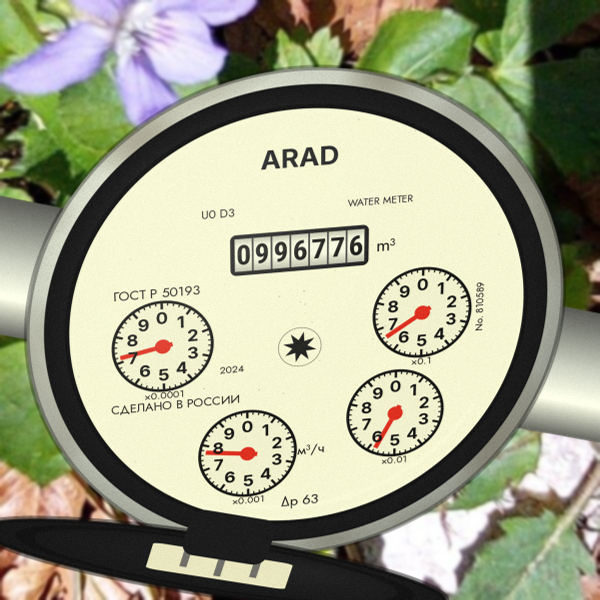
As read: **996776.6577** m³
